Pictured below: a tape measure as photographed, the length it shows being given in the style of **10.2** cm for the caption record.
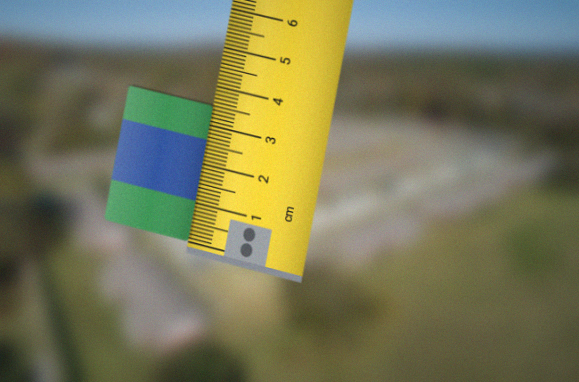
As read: **3.5** cm
